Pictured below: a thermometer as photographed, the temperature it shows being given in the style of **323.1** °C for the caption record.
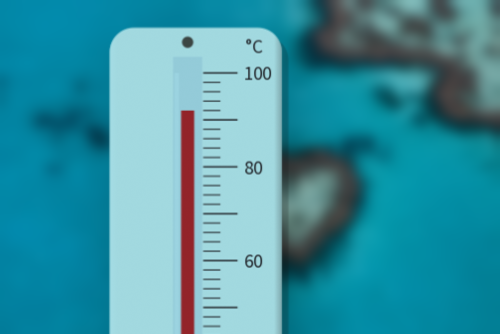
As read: **92** °C
